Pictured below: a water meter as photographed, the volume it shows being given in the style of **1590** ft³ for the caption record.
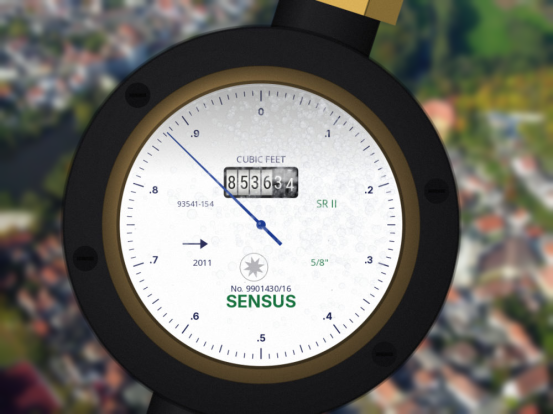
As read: **853633.87** ft³
